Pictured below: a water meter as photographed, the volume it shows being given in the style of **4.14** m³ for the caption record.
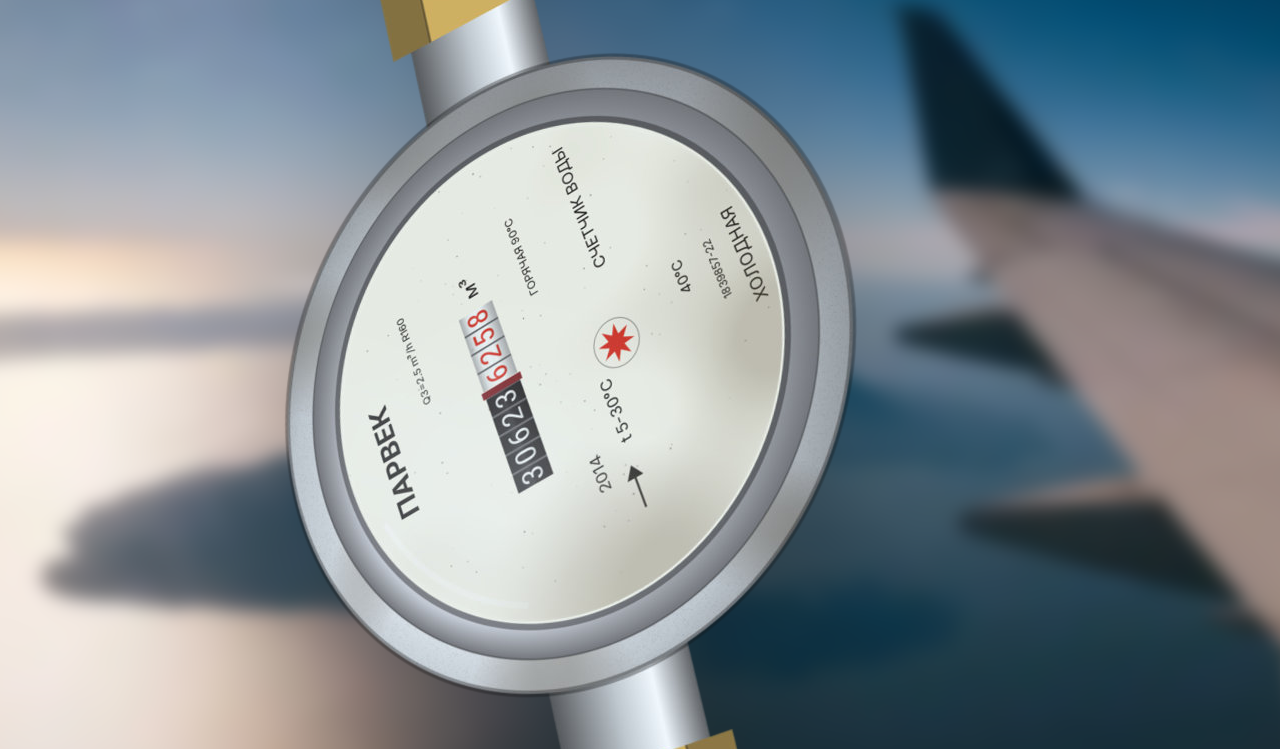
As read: **30623.6258** m³
